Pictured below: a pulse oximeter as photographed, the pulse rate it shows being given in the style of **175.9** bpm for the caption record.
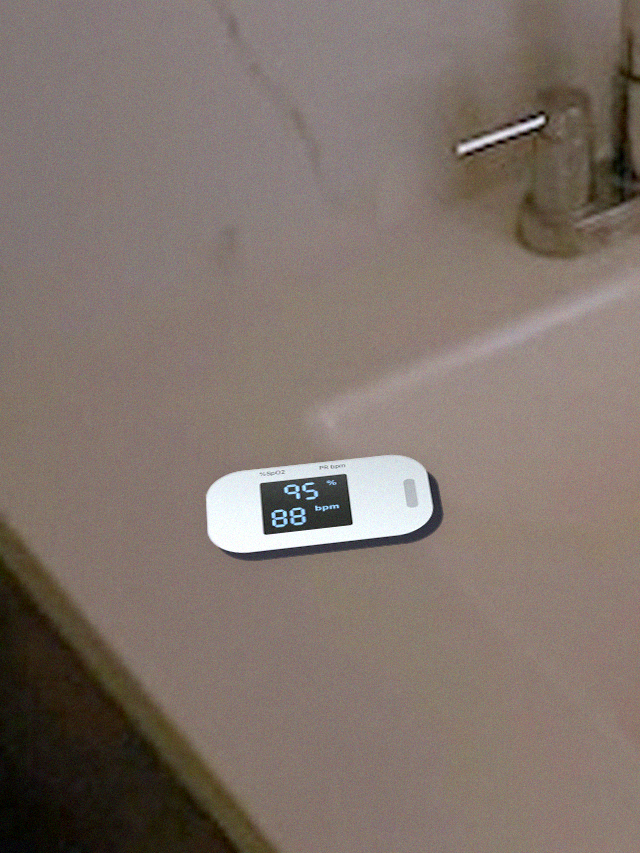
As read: **88** bpm
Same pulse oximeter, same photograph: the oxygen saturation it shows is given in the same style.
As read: **95** %
